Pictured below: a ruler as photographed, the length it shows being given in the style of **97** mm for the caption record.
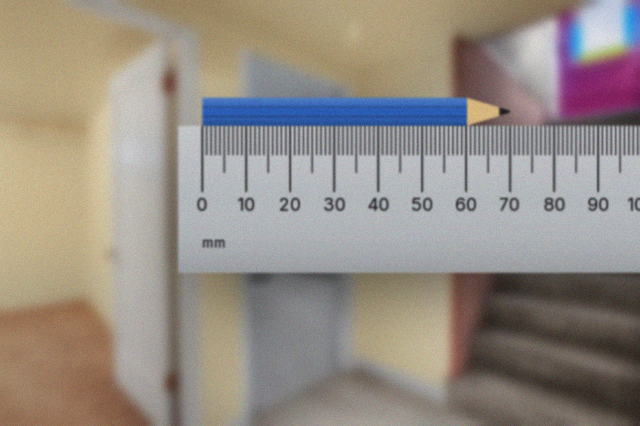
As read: **70** mm
